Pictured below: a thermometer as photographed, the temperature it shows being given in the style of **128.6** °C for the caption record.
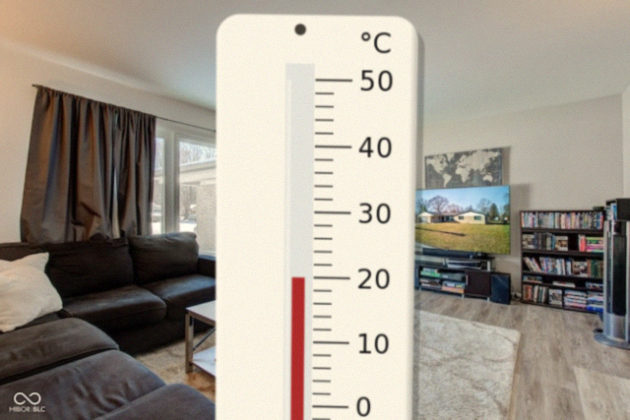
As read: **20** °C
